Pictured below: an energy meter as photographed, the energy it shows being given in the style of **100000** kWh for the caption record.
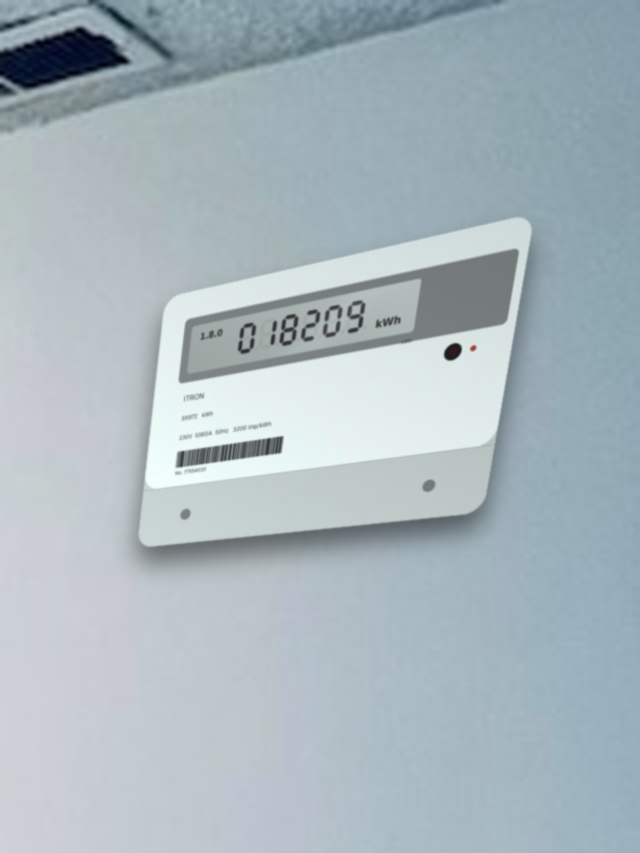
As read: **18209** kWh
